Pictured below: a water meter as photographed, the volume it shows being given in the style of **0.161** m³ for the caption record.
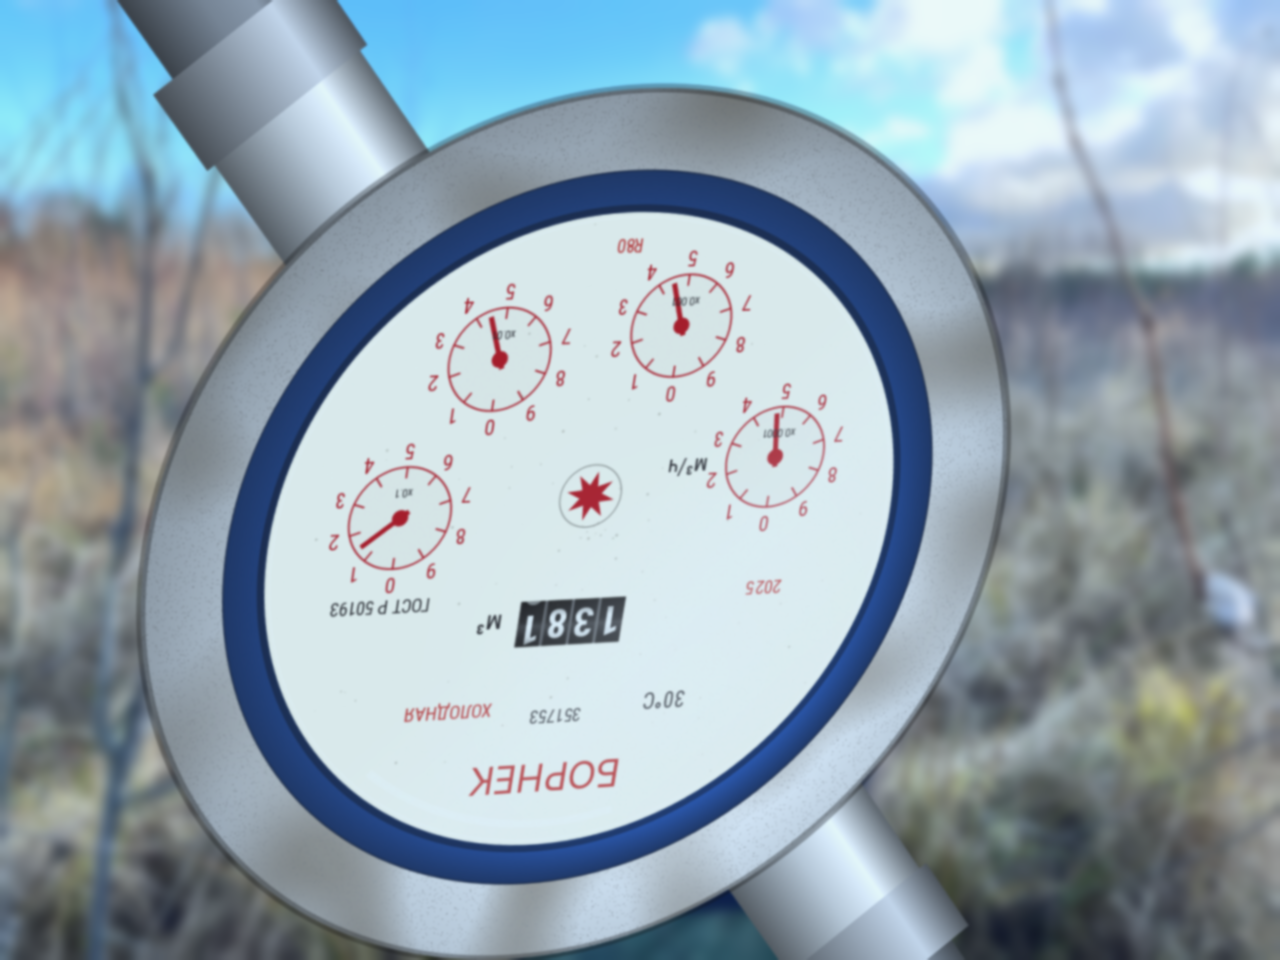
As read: **1381.1444** m³
